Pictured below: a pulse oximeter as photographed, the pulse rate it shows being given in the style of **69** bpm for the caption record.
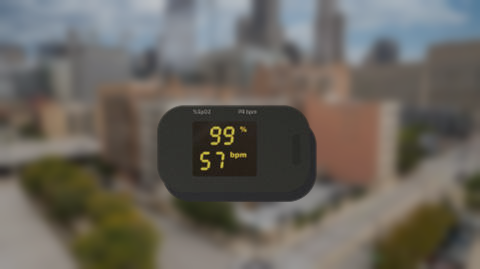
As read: **57** bpm
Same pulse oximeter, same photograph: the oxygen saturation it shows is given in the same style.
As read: **99** %
